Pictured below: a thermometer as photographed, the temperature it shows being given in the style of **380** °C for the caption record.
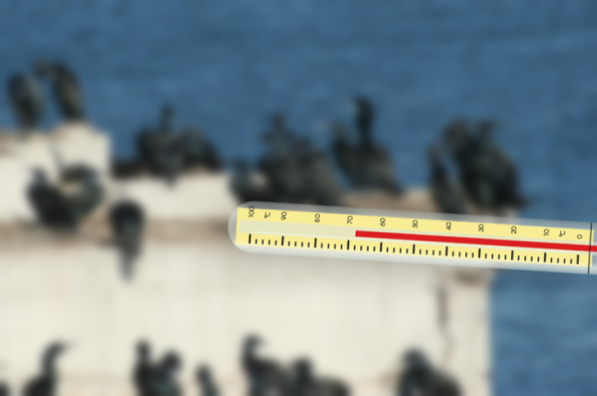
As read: **68** °C
